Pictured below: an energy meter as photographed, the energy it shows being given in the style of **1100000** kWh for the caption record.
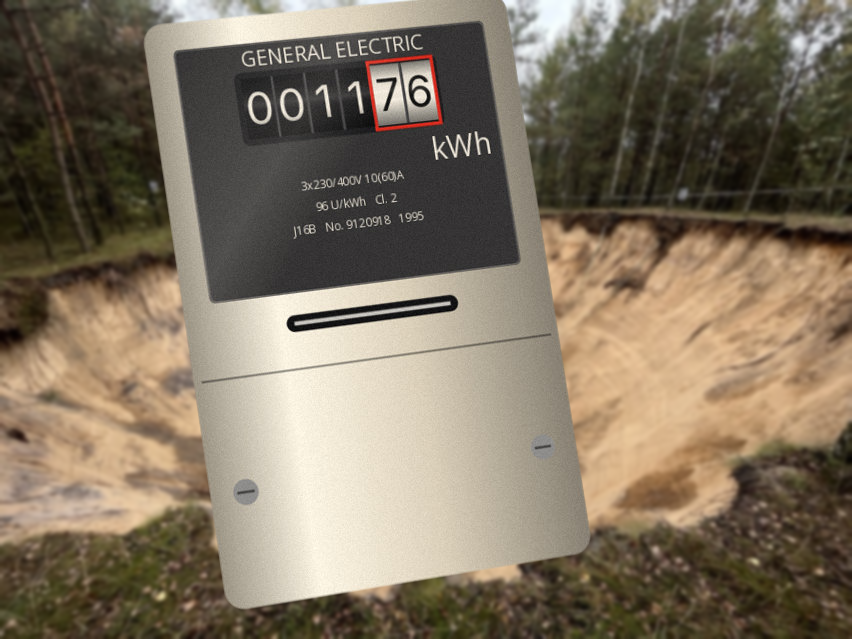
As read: **11.76** kWh
